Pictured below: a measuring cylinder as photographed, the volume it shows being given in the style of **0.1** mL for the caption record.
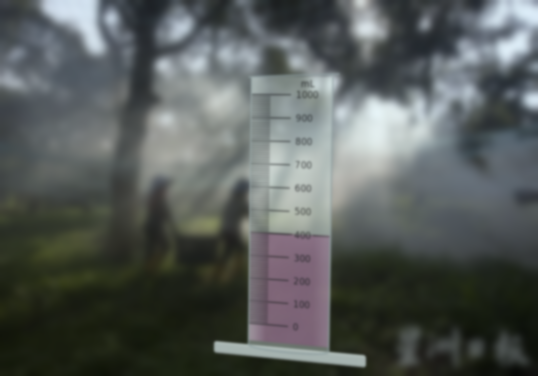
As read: **400** mL
